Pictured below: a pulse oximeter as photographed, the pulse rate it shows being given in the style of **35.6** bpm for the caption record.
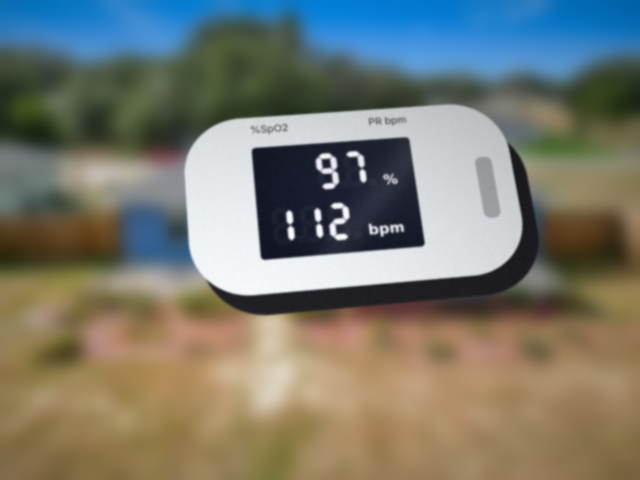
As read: **112** bpm
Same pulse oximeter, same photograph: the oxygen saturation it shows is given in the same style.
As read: **97** %
